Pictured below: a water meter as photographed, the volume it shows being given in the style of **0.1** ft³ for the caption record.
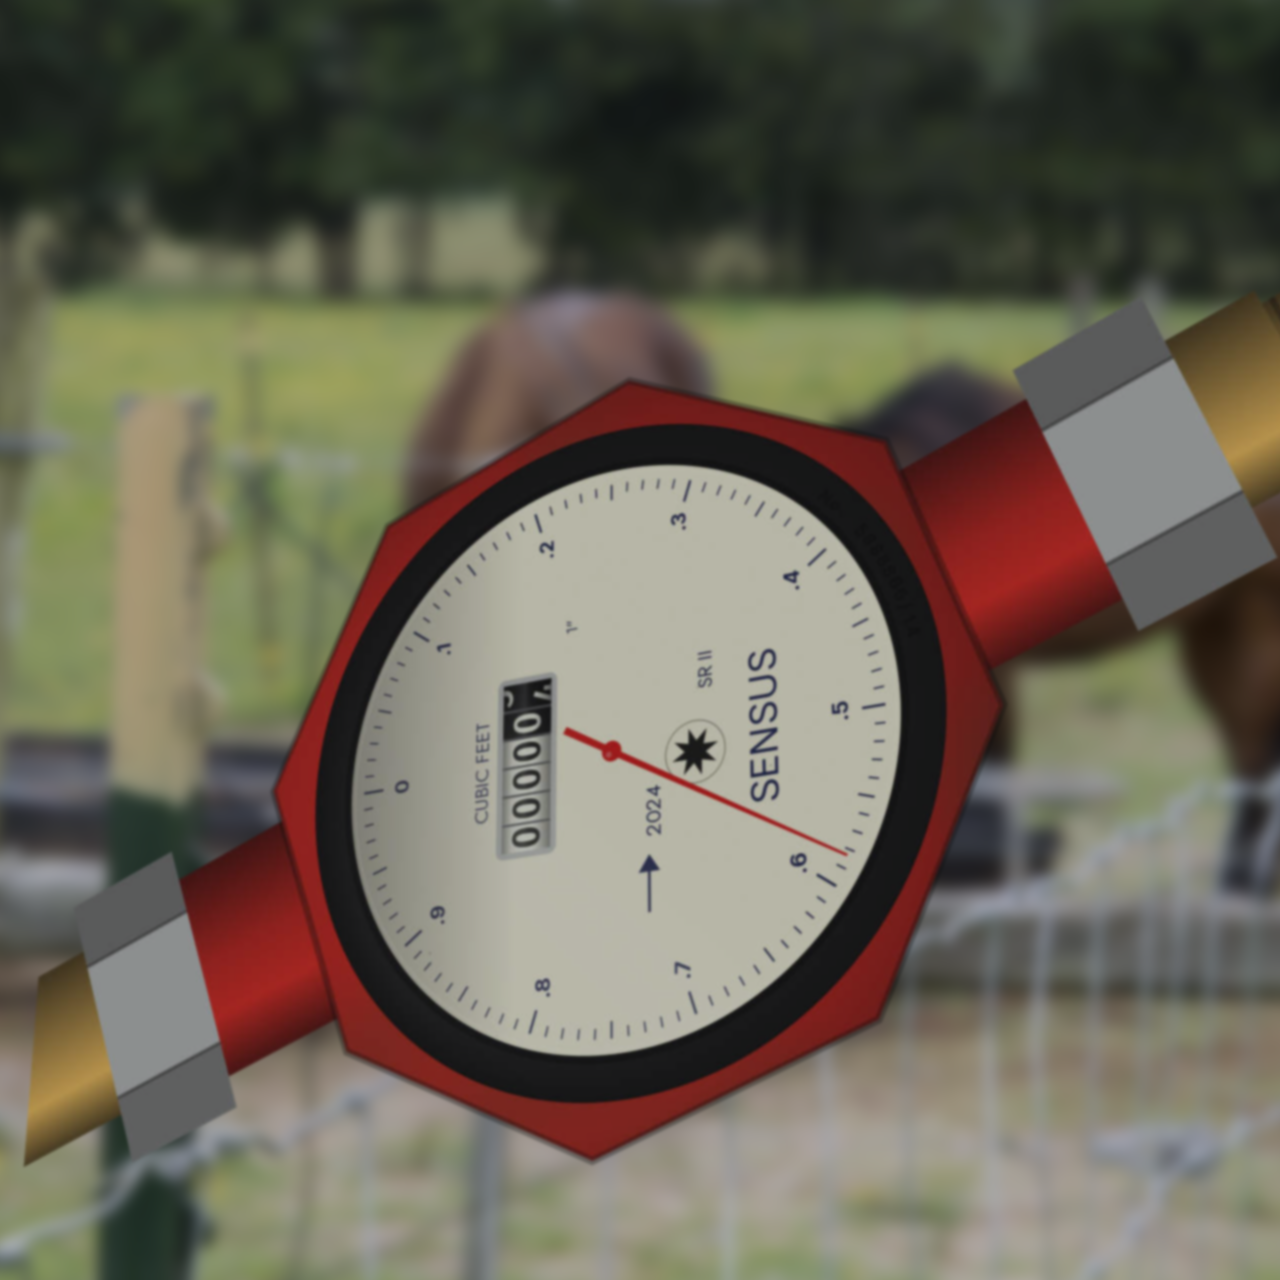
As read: **3.58** ft³
